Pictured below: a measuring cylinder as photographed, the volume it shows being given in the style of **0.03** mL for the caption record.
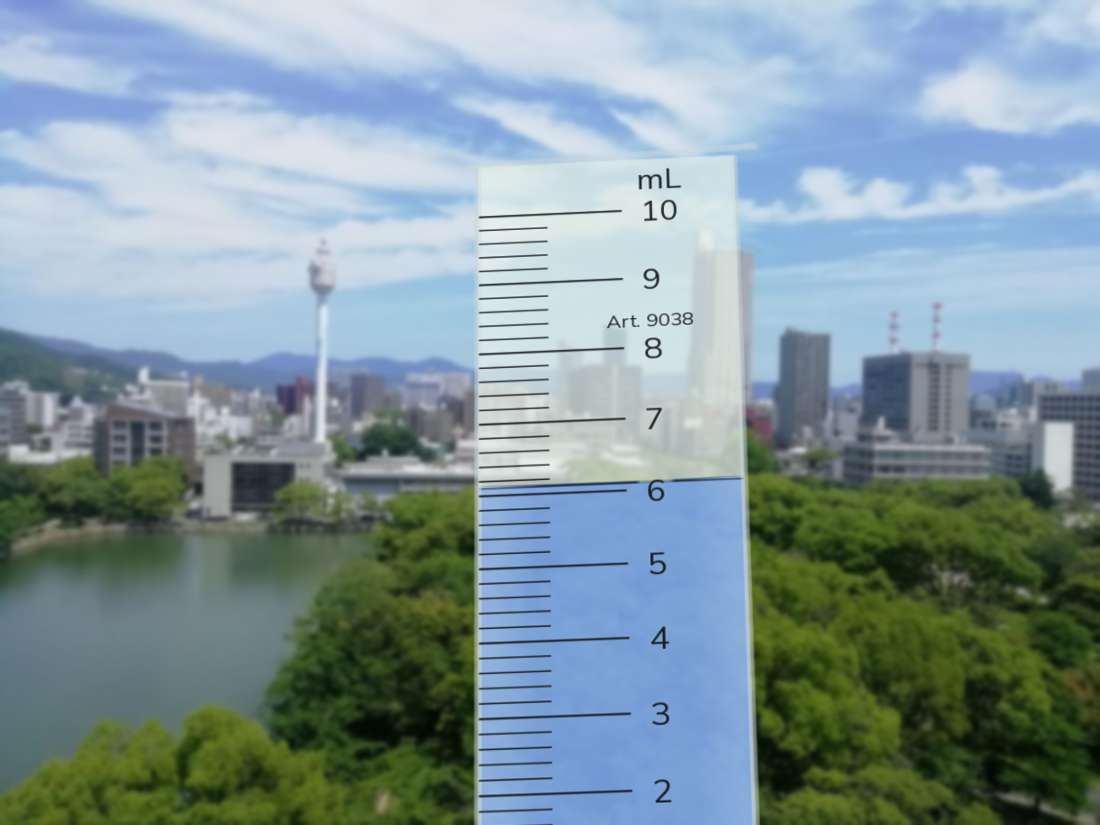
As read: **6.1** mL
